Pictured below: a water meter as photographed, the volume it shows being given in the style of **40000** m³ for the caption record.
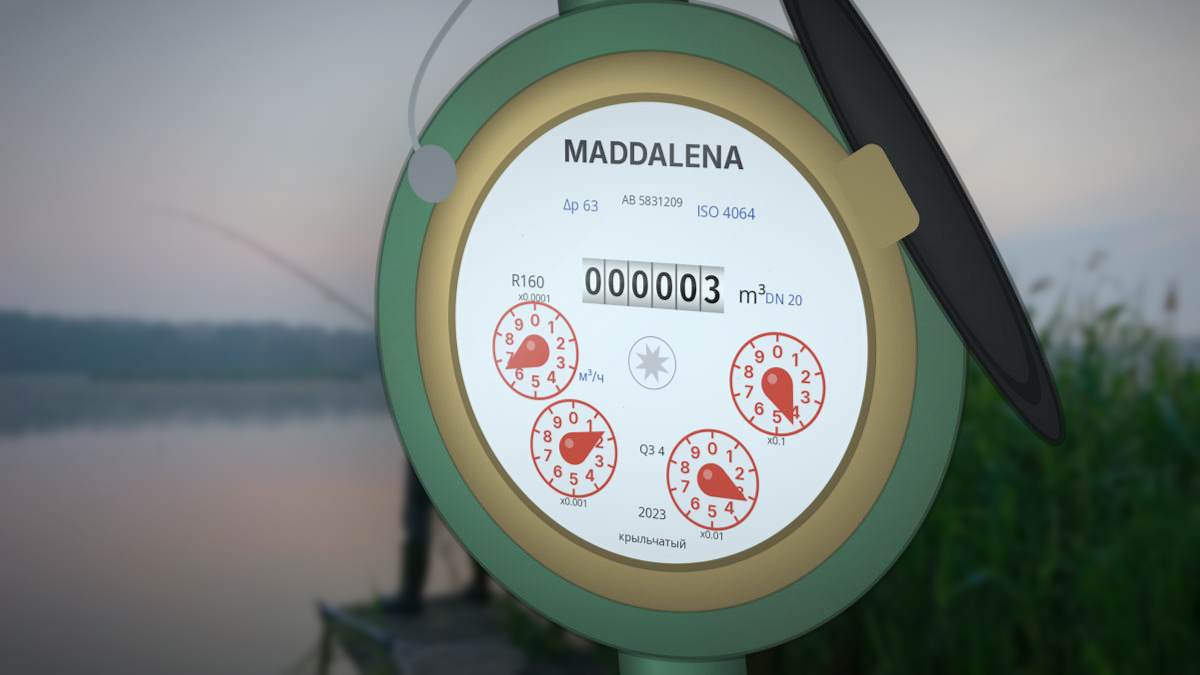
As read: **3.4316** m³
